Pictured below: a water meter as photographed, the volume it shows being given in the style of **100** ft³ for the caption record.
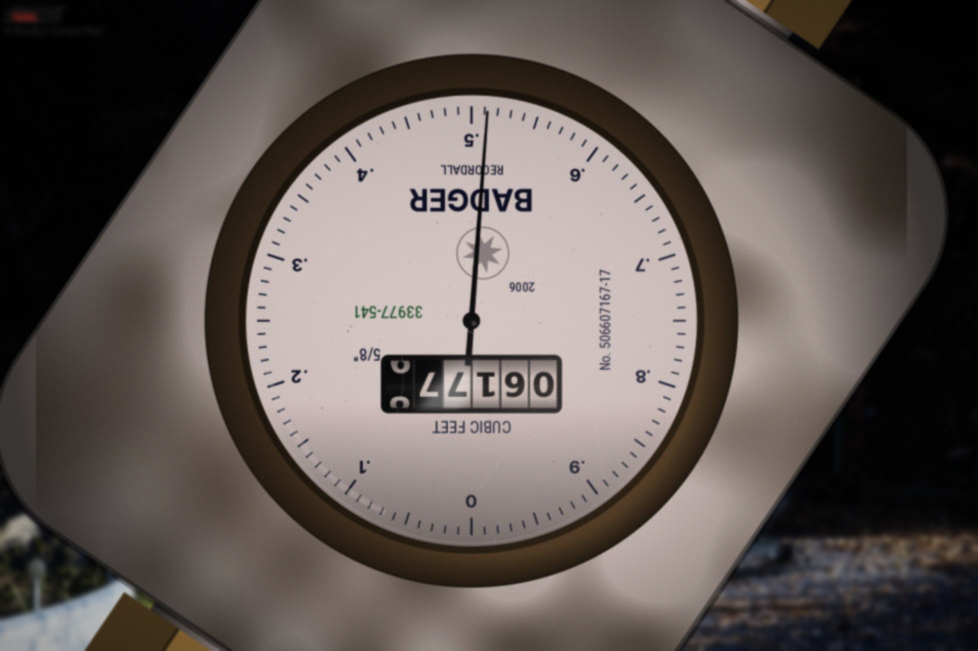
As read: **61778.51** ft³
